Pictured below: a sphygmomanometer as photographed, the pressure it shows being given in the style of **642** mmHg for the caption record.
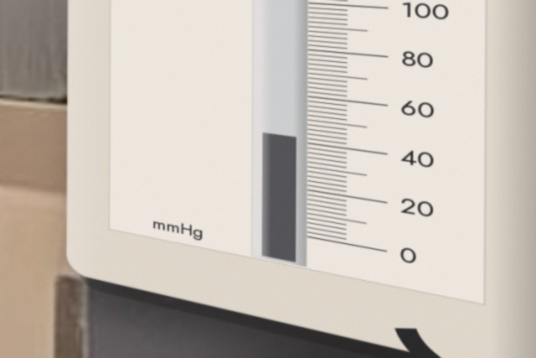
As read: **42** mmHg
